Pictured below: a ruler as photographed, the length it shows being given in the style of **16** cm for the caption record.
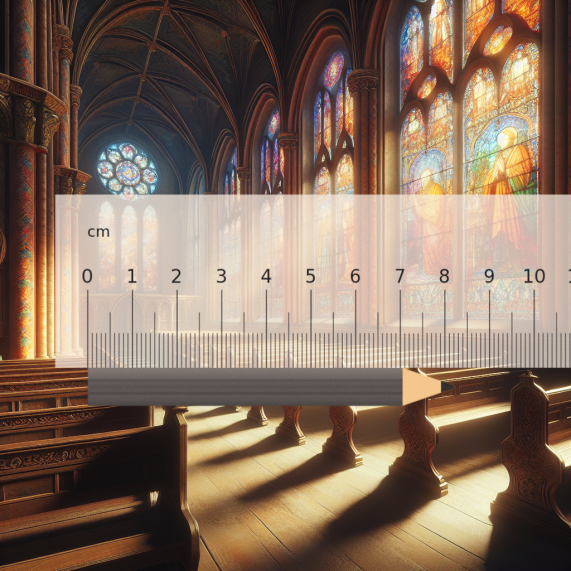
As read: **8.2** cm
